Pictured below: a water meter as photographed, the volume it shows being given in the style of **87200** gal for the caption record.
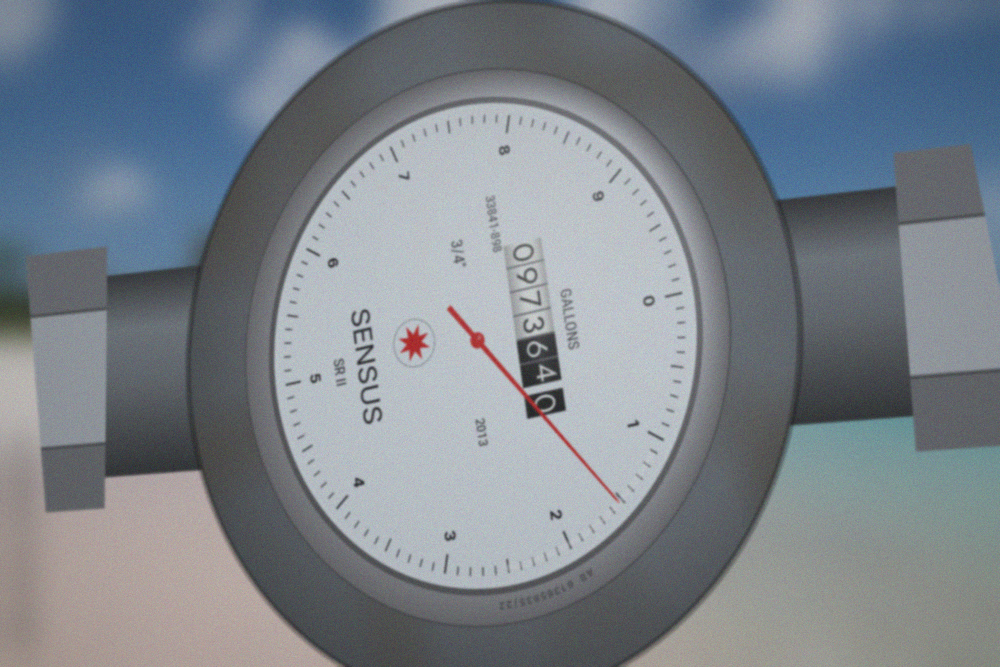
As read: **973641.5** gal
